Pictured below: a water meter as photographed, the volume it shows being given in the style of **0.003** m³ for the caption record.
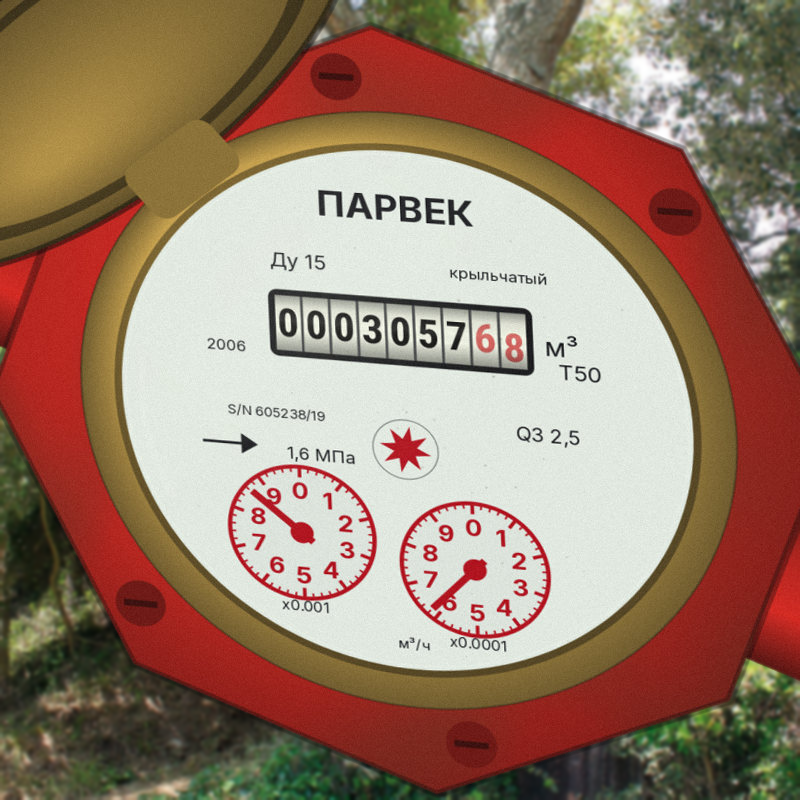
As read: **3057.6786** m³
